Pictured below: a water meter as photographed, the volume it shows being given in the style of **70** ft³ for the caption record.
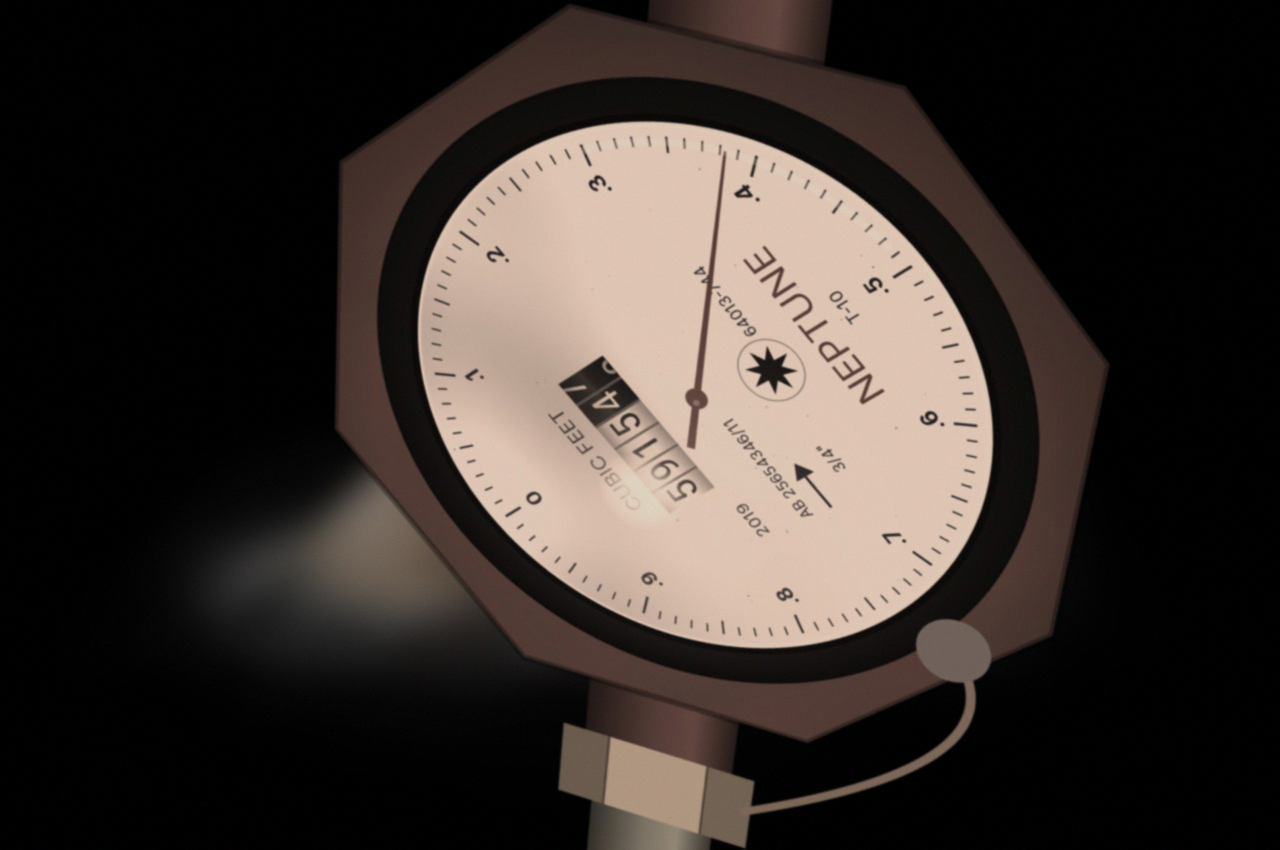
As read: **591547.38** ft³
